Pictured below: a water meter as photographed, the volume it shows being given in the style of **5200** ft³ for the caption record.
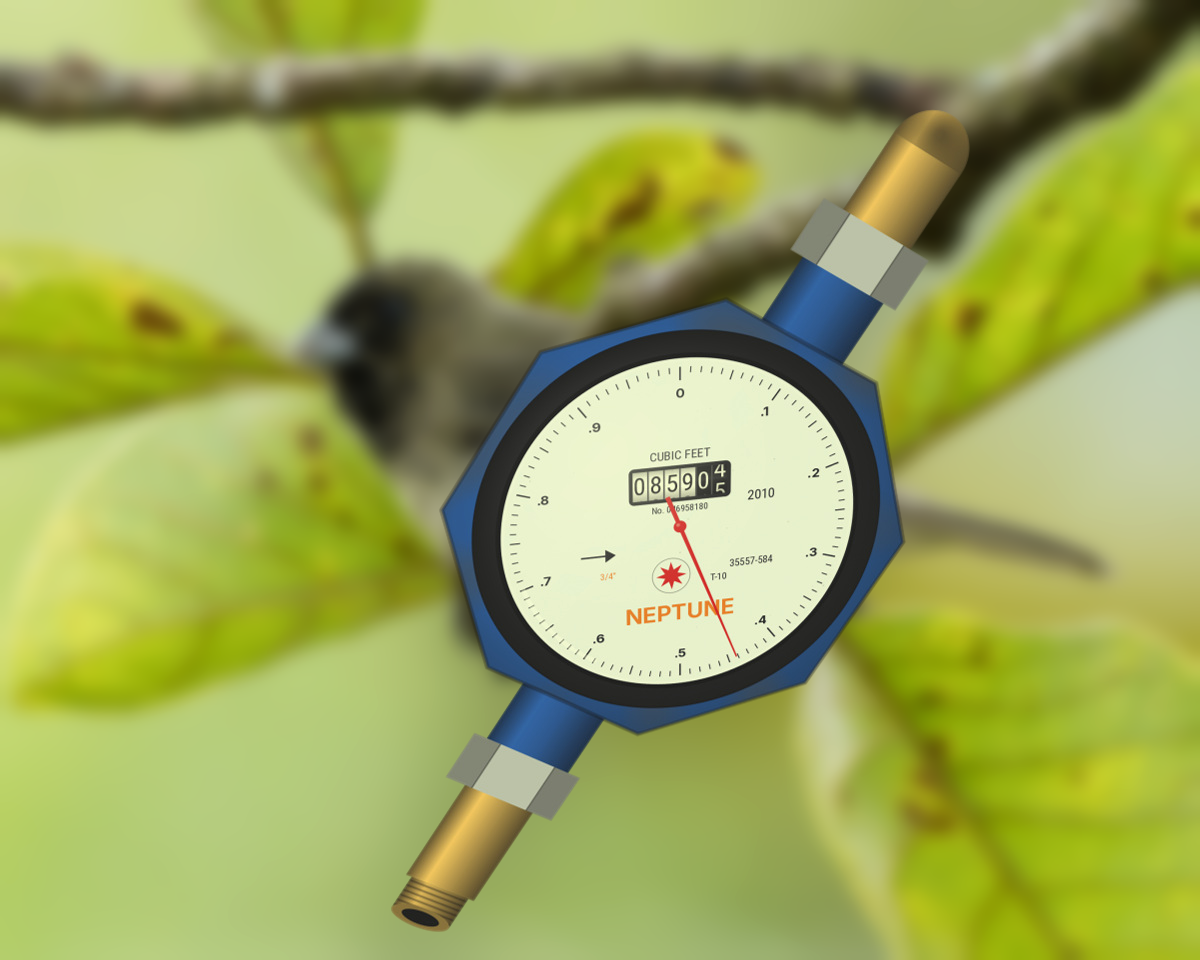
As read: **85904.44** ft³
